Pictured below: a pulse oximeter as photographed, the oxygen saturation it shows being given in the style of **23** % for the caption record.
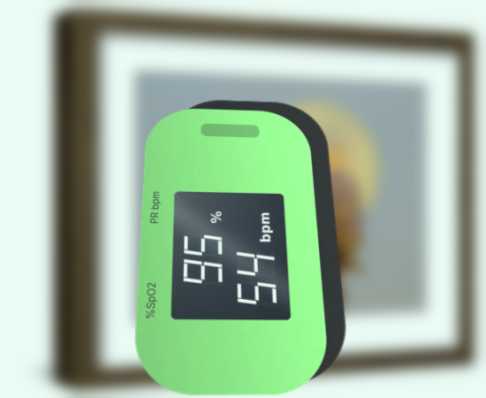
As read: **95** %
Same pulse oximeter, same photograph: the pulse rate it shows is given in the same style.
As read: **54** bpm
